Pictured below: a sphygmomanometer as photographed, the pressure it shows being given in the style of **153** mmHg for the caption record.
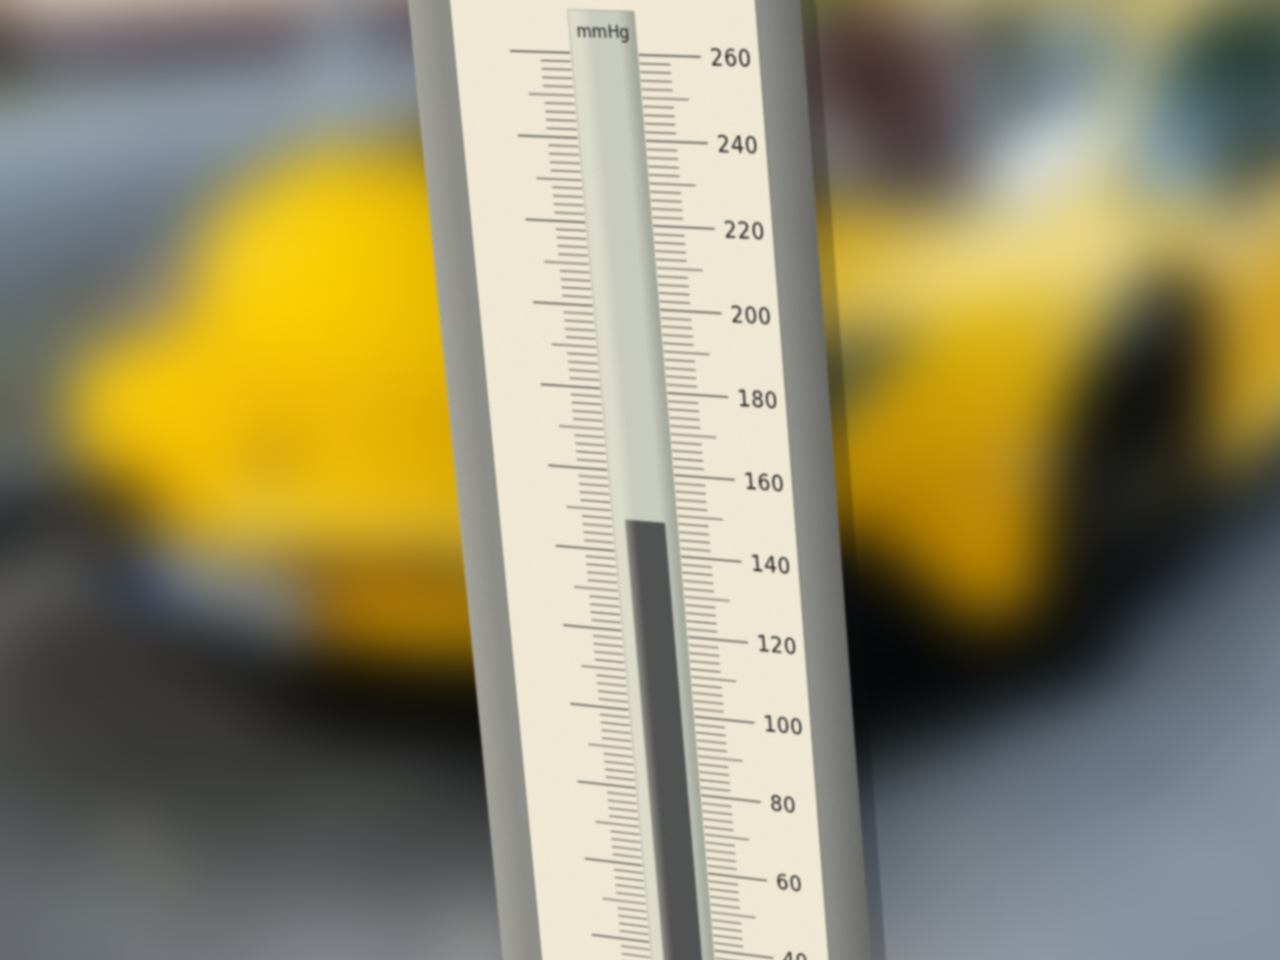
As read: **148** mmHg
